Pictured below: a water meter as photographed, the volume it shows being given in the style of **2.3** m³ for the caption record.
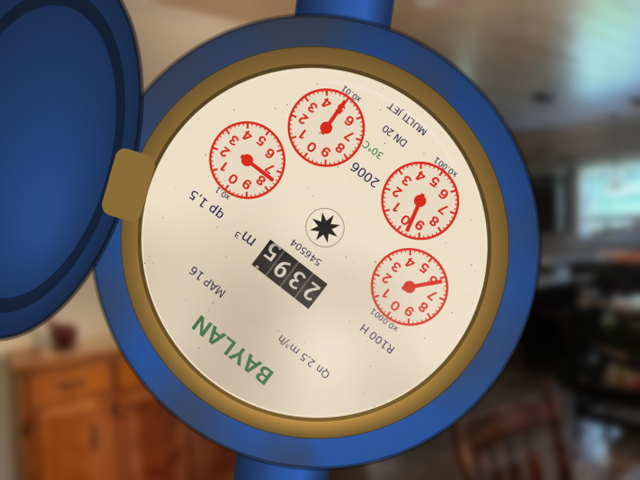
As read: **2394.7496** m³
